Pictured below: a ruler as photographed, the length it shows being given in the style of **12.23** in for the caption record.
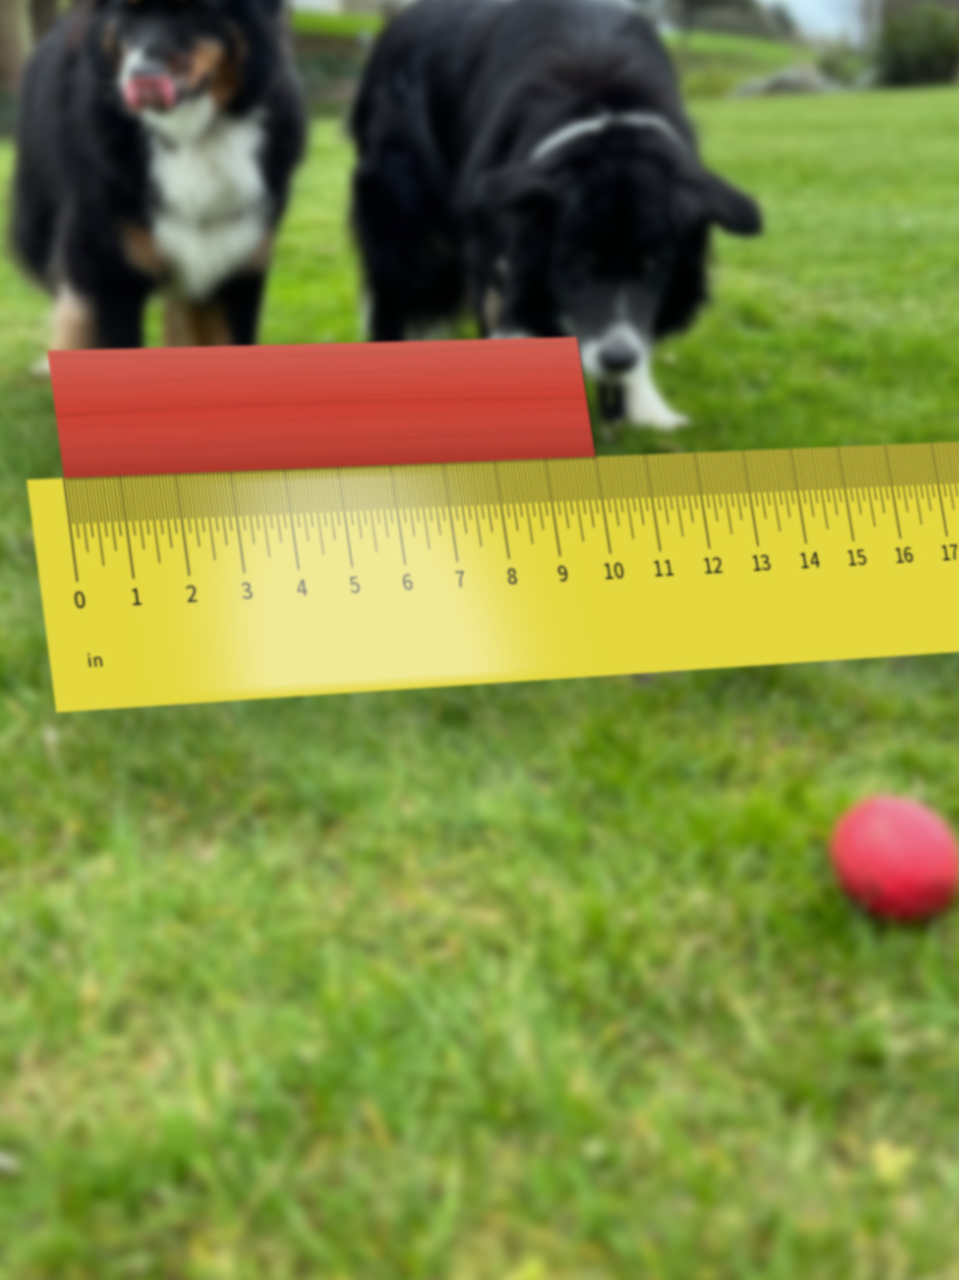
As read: **10** in
